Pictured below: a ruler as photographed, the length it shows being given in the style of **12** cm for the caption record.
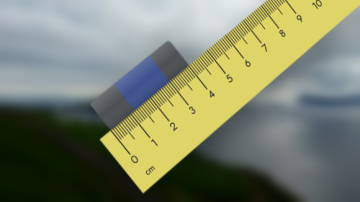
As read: **4** cm
